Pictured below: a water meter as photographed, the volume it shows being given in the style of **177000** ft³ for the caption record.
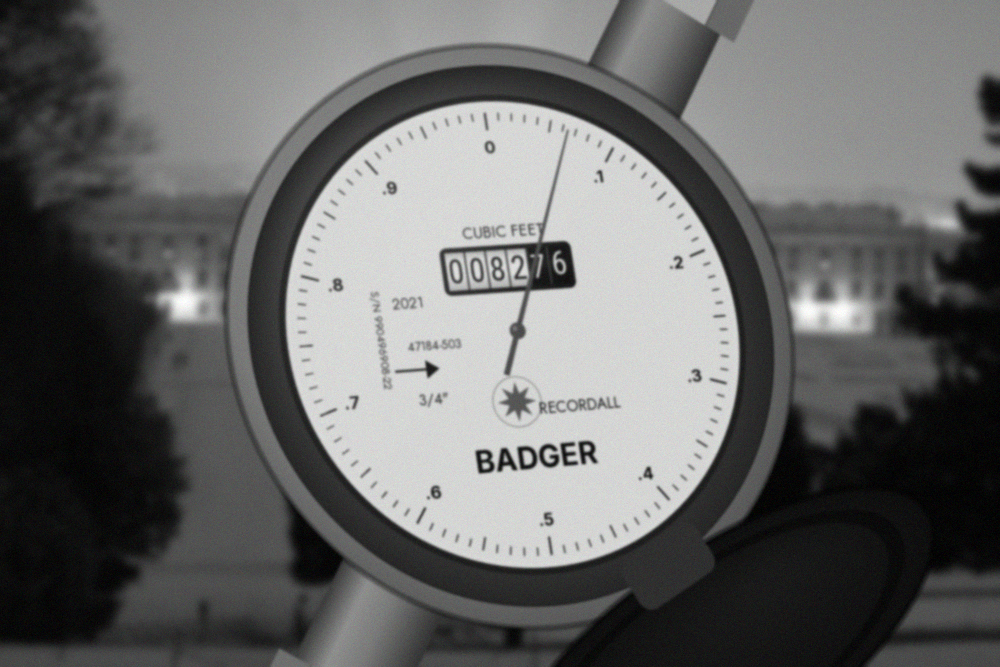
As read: **8276.06** ft³
